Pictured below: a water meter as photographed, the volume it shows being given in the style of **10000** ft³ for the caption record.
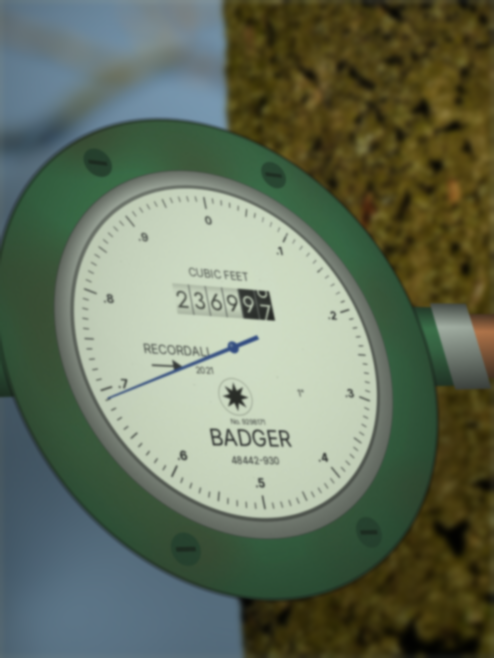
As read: **236996.69** ft³
